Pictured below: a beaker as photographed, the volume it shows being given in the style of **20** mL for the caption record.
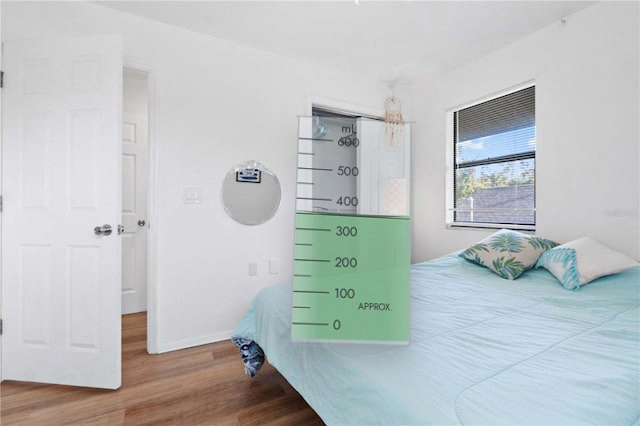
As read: **350** mL
